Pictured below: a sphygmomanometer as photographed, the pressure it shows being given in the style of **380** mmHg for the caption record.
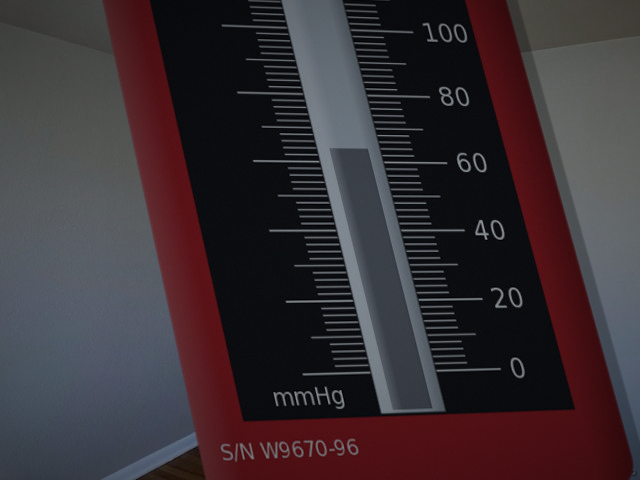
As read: **64** mmHg
